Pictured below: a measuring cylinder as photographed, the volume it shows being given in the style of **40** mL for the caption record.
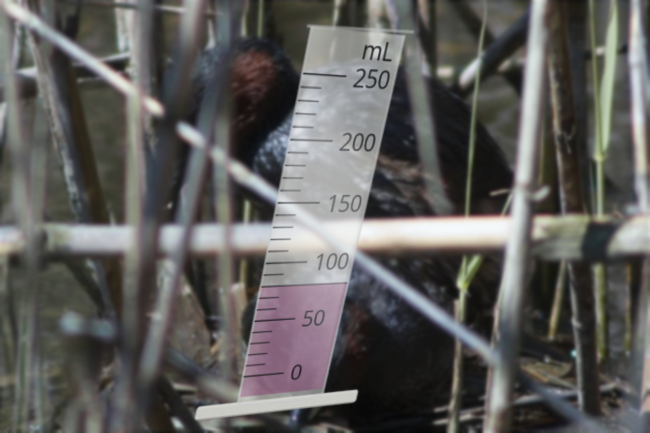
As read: **80** mL
